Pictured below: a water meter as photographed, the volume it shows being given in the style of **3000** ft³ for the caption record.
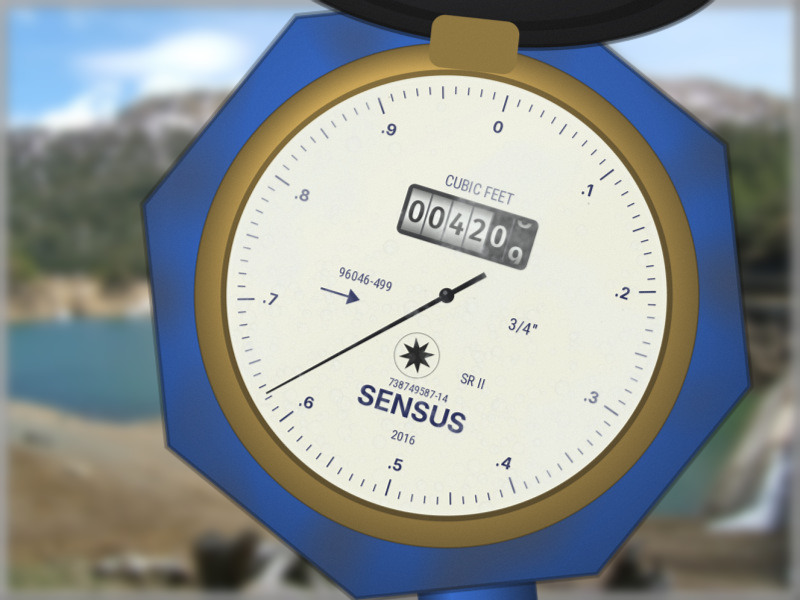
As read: **4208.62** ft³
